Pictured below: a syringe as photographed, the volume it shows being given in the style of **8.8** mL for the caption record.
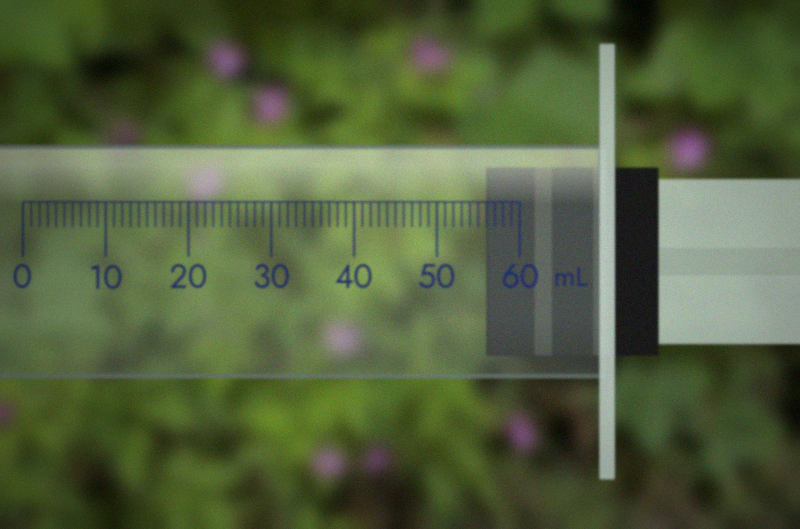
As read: **56** mL
